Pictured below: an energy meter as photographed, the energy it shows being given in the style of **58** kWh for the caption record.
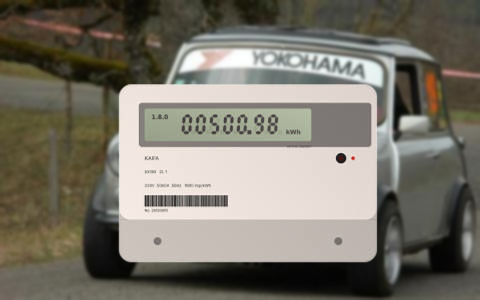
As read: **500.98** kWh
